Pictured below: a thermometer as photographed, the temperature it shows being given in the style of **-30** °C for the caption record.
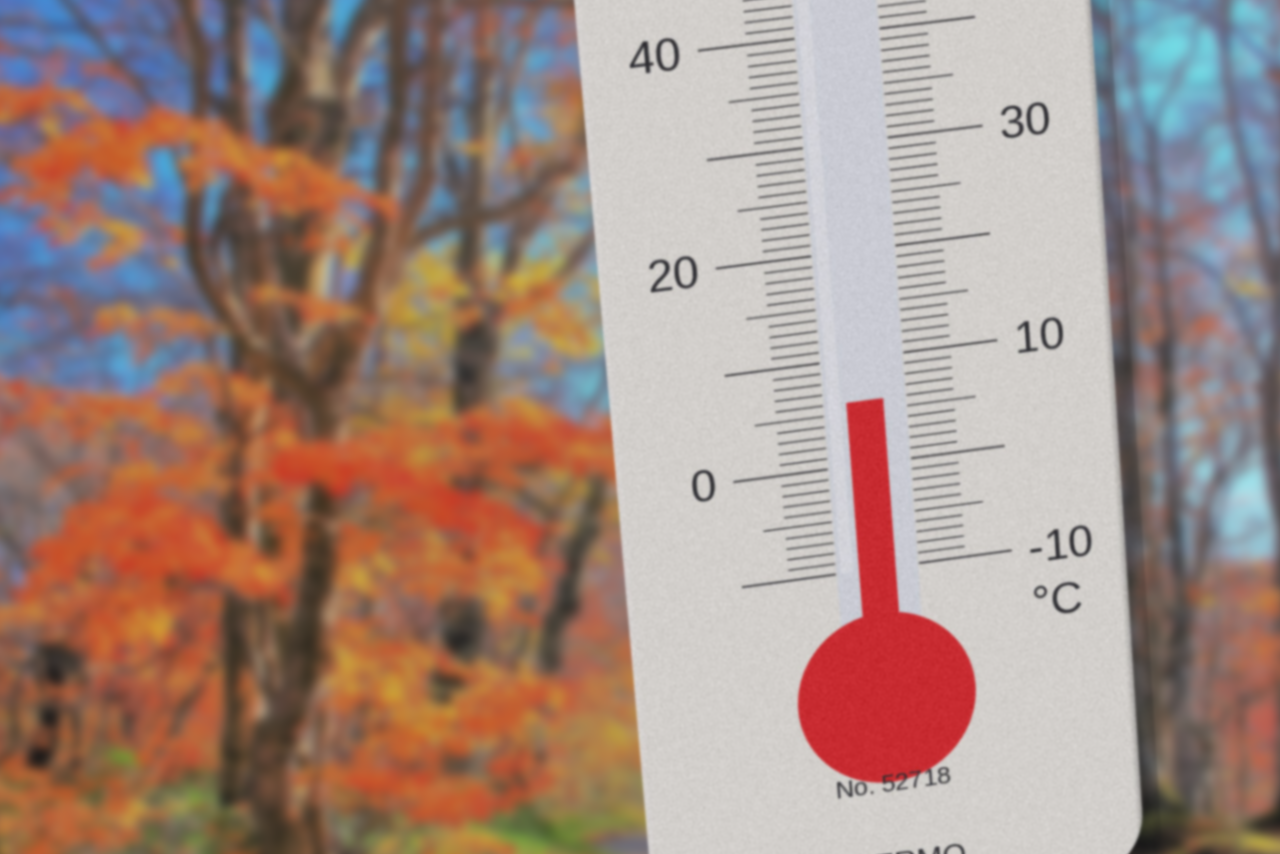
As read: **6** °C
